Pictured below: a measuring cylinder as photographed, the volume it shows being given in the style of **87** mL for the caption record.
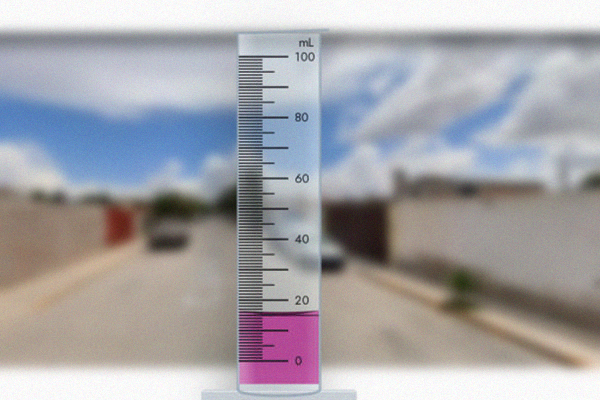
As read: **15** mL
